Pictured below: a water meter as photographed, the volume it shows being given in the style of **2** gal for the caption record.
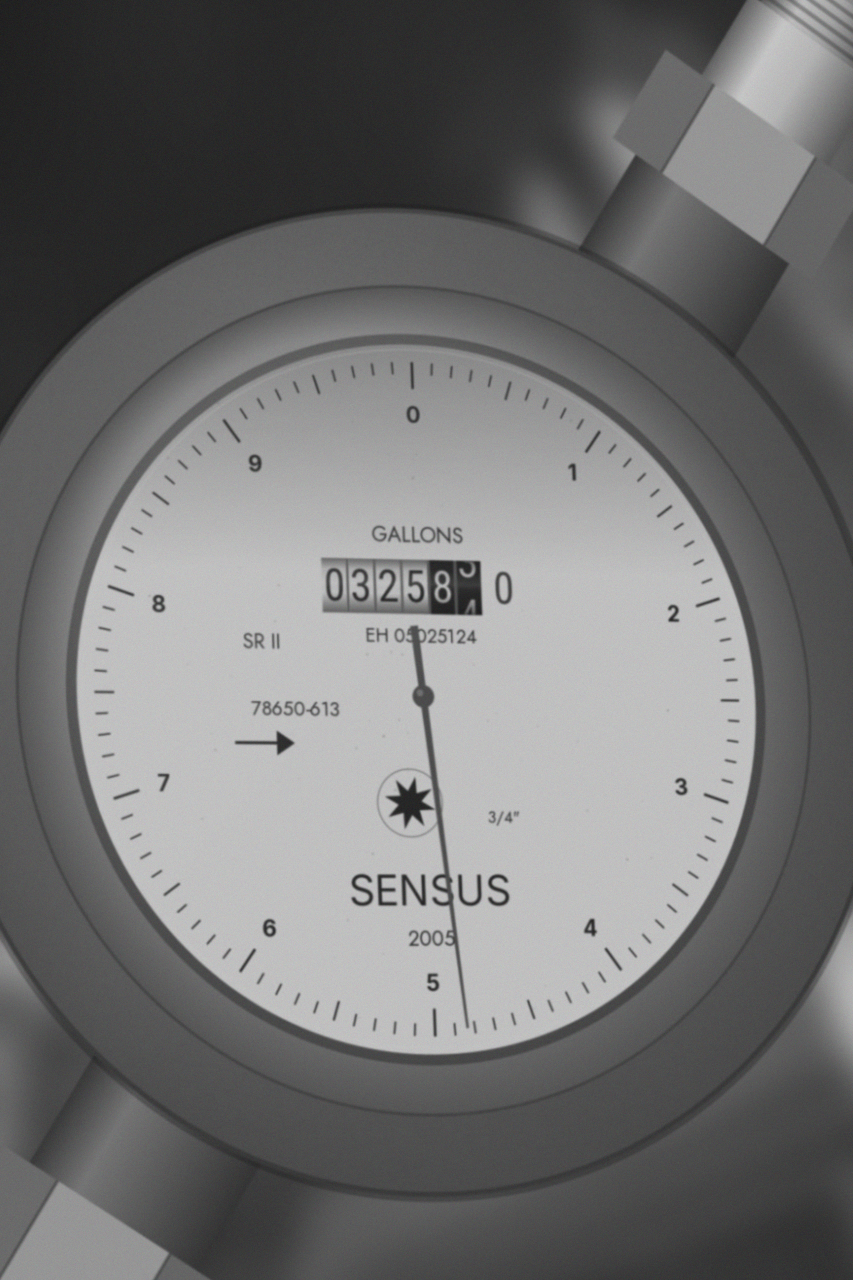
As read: **325834.8** gal
